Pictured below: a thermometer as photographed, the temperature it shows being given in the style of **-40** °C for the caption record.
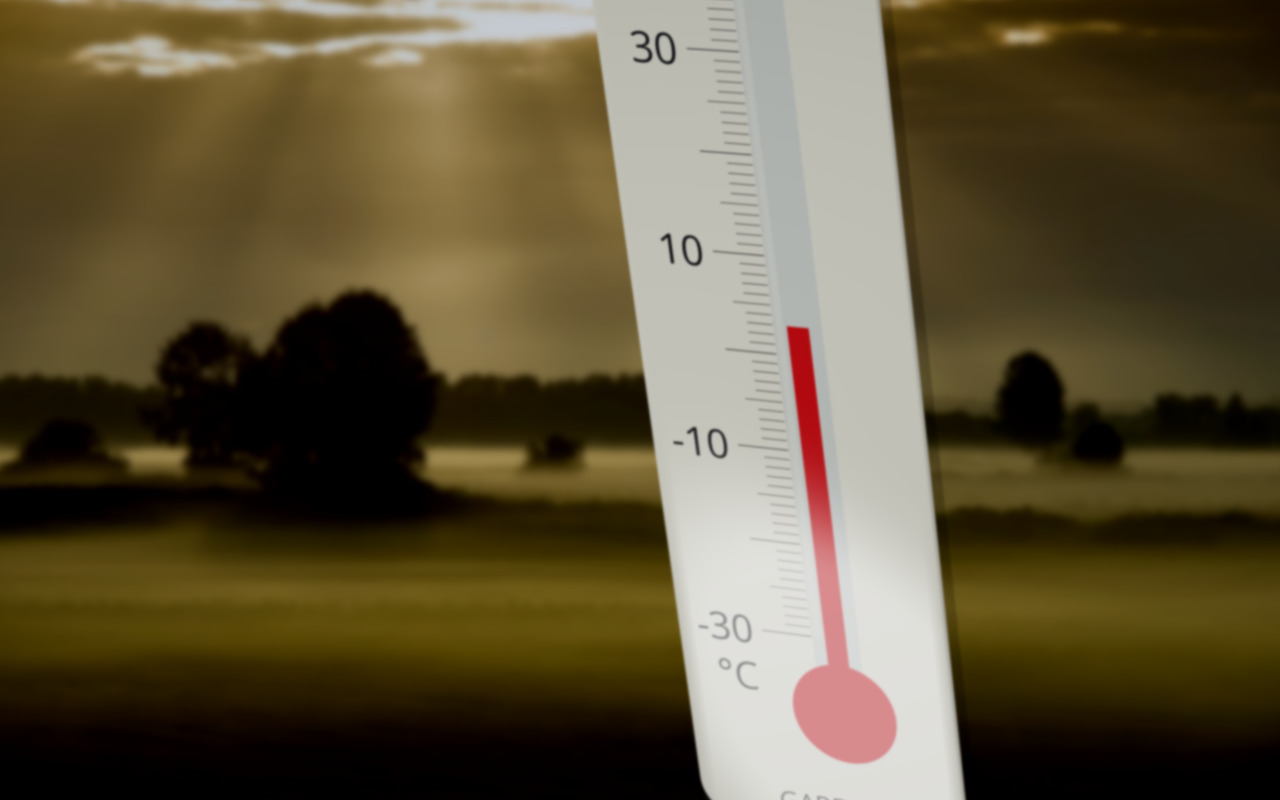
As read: **3** °C
